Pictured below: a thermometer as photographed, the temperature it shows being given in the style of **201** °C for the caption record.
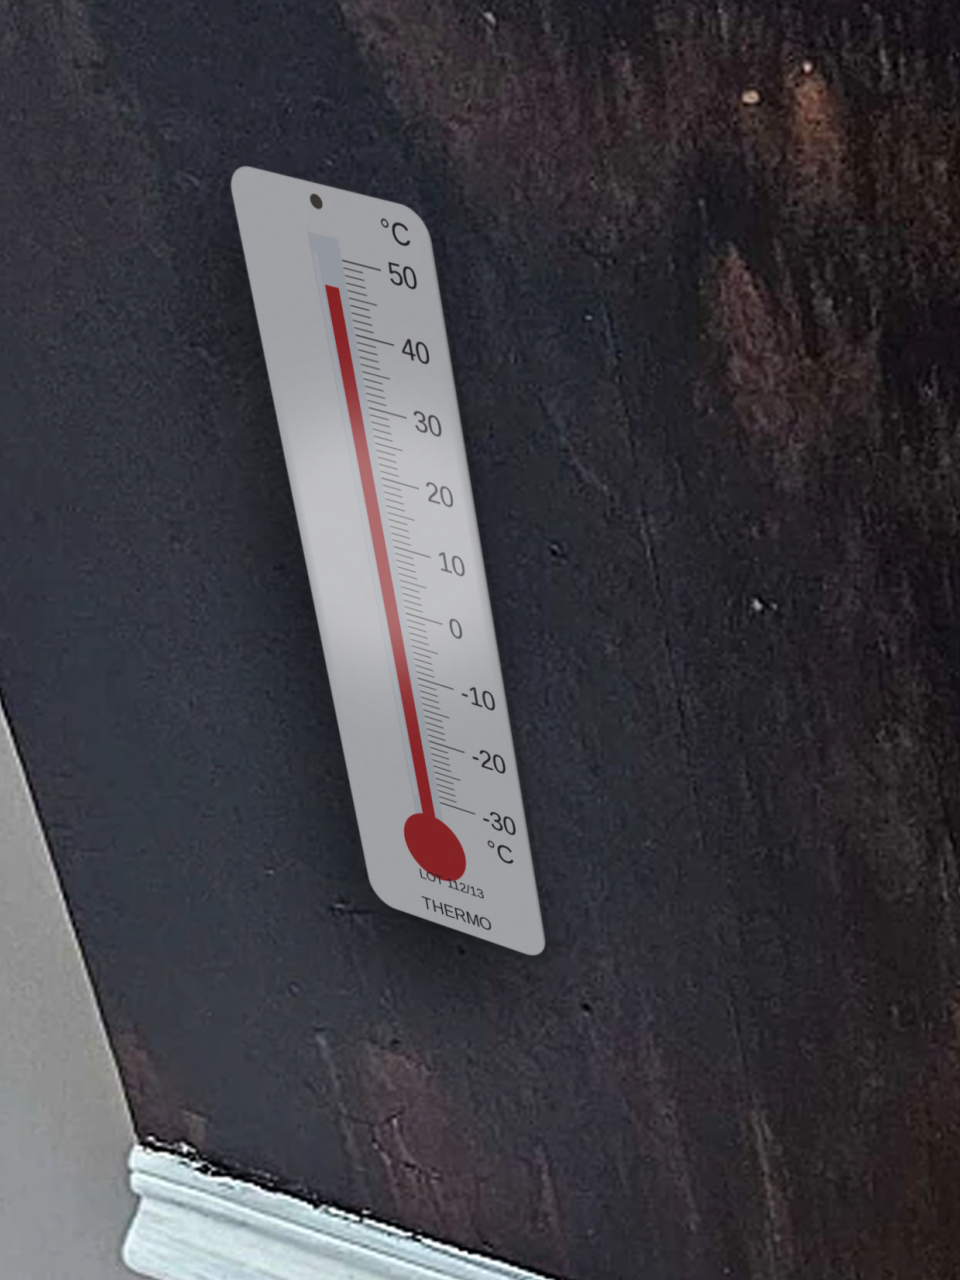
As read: **46** °C
